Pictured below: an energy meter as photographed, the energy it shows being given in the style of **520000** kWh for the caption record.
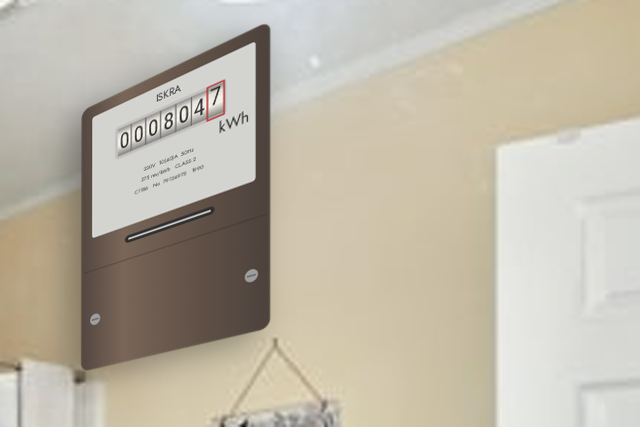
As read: **804.7** kWh
